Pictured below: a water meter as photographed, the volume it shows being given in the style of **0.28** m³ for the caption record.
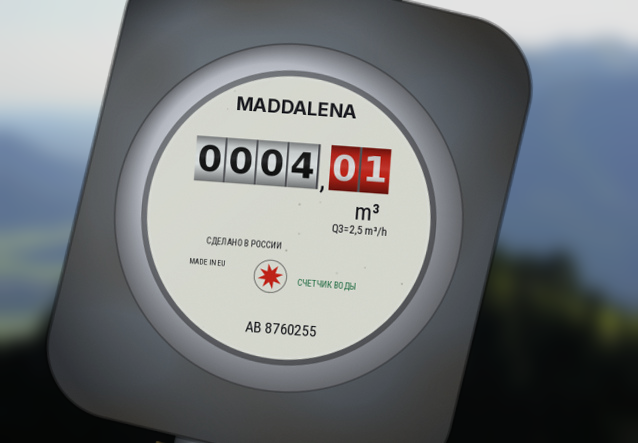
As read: **4.01** m³
